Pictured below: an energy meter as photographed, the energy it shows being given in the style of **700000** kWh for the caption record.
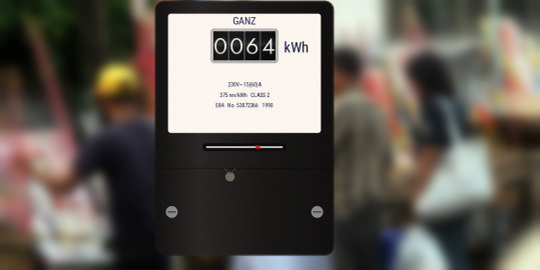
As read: **64** kWh
